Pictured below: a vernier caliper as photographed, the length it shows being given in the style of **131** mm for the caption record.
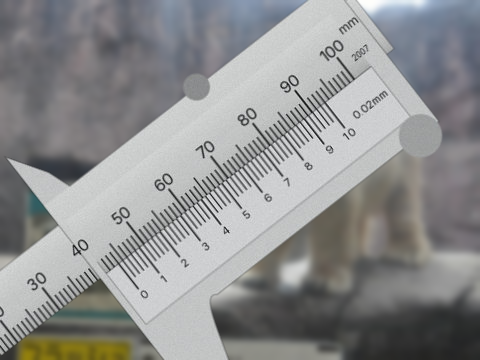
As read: **44.0** mm
